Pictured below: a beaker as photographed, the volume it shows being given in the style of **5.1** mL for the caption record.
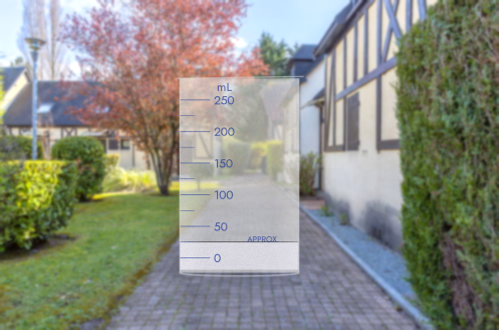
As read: **25** mL
